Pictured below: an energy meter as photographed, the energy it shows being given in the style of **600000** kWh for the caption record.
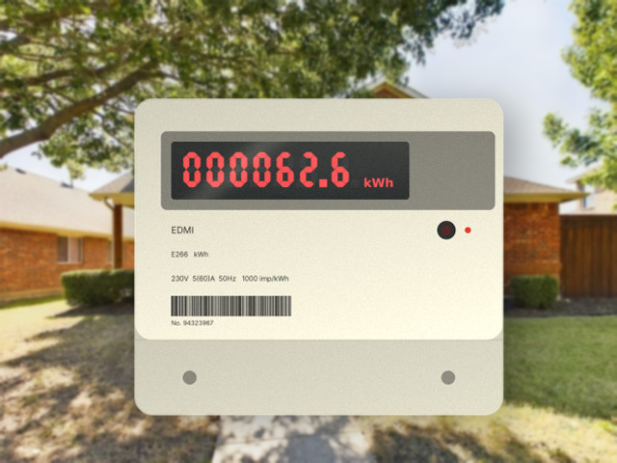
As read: **62.6** kWh
